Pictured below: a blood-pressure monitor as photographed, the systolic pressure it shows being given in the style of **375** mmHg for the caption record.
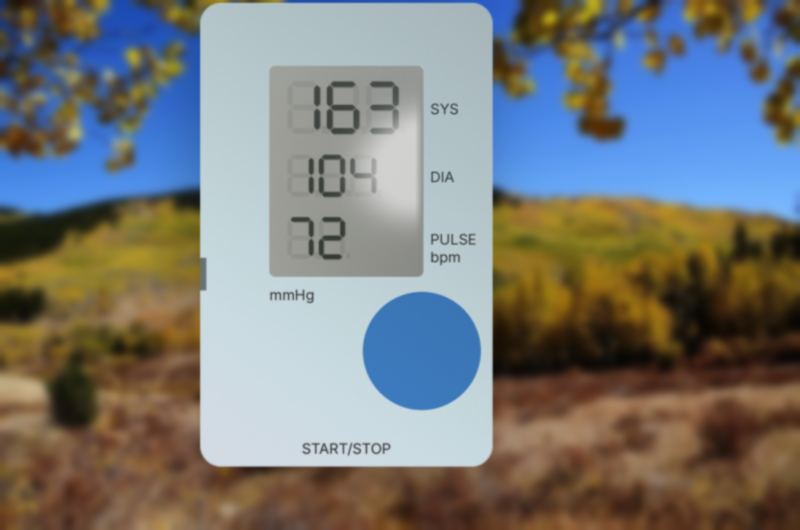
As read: **163** mmHg
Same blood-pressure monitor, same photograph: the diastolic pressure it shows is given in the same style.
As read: **104** mmHg
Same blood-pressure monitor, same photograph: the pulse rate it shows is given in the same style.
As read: **72** bpm
